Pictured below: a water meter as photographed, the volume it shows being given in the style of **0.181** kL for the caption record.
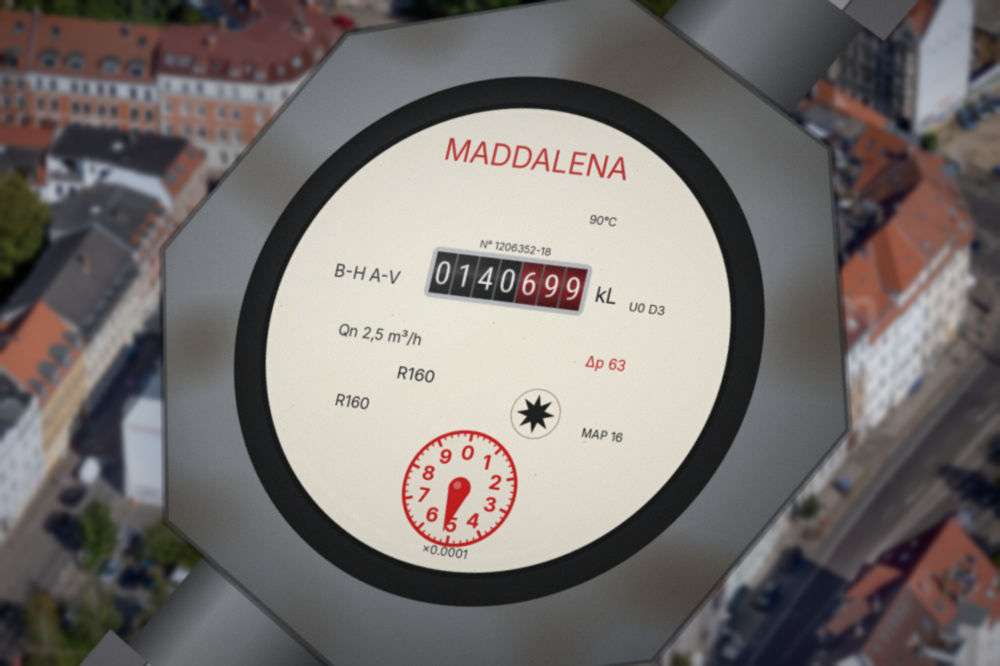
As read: **140.6995** kL
